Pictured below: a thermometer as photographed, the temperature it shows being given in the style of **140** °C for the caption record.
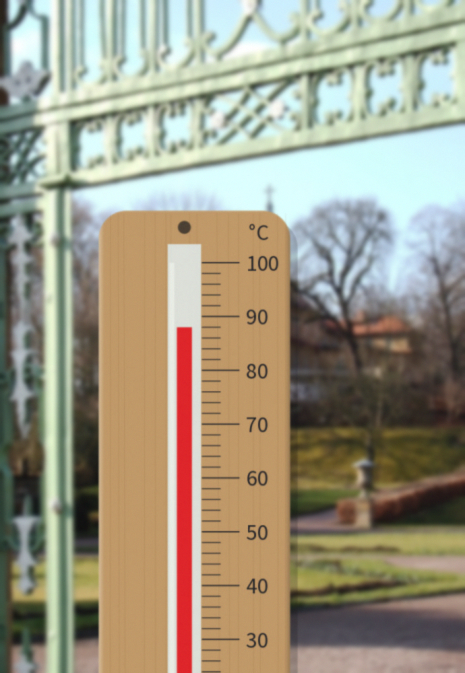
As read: **88** °C
